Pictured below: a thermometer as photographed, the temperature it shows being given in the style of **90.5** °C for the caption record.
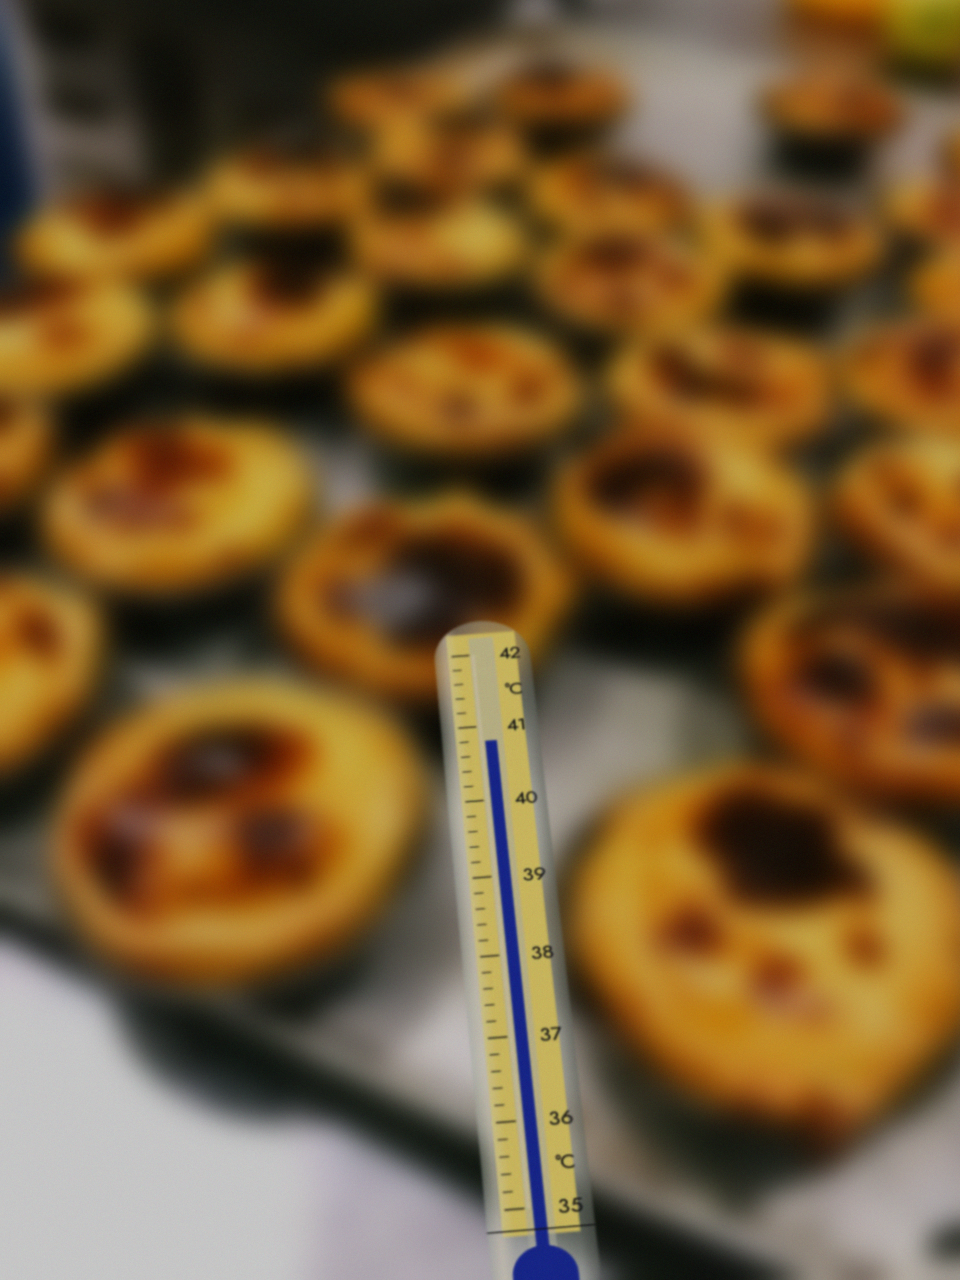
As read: **40.8** °C
